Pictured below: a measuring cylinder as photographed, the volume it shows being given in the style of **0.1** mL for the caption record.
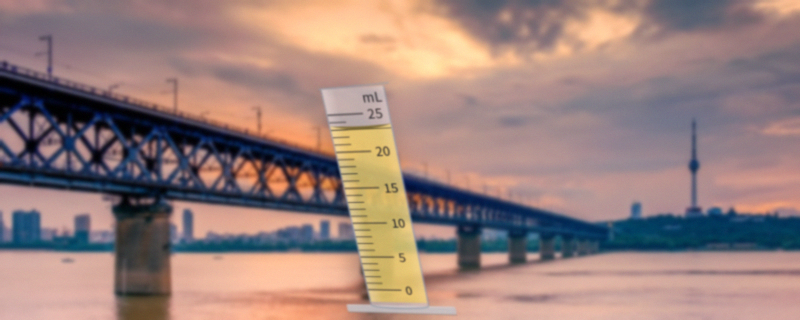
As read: **23** mL
